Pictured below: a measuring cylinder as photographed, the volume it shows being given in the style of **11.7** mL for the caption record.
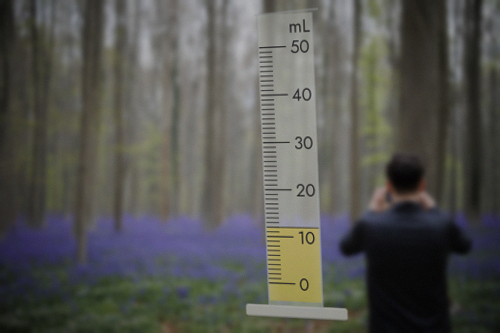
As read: **12** mL
